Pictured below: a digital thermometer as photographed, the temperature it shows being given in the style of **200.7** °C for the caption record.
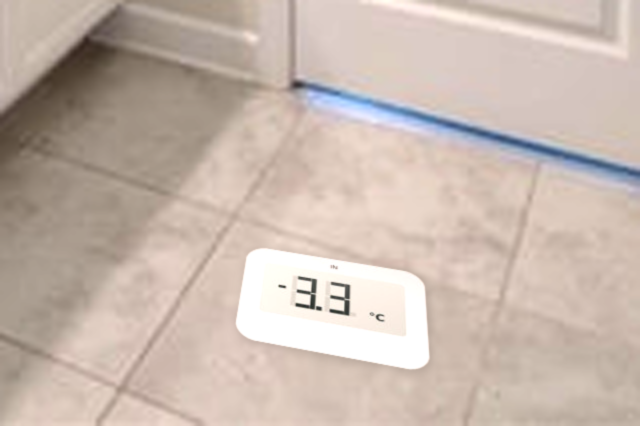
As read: **-3.3** °C
